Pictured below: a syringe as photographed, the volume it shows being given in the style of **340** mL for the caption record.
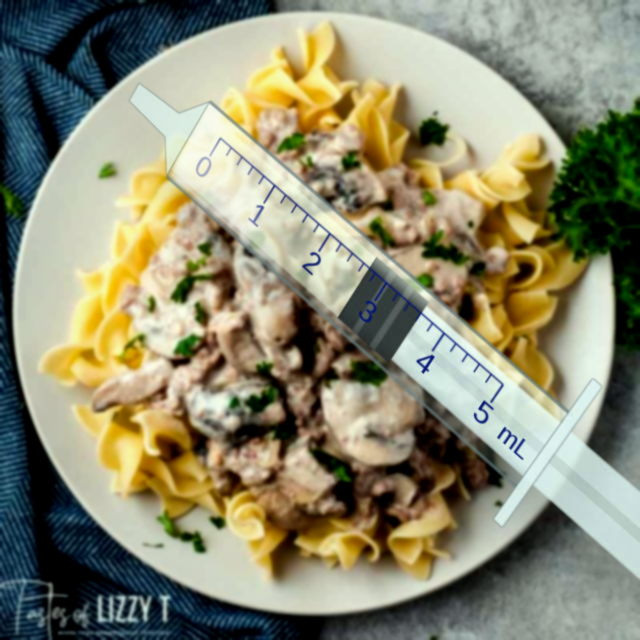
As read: **2.7** mL
